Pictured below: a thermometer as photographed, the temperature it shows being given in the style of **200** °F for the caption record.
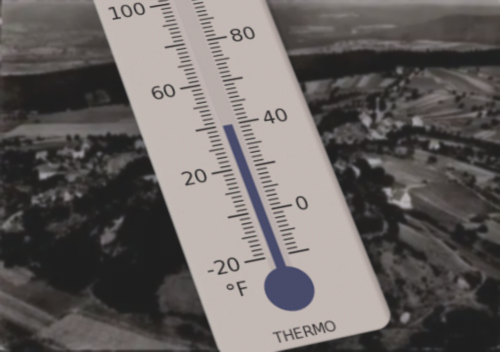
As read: **40** °F
